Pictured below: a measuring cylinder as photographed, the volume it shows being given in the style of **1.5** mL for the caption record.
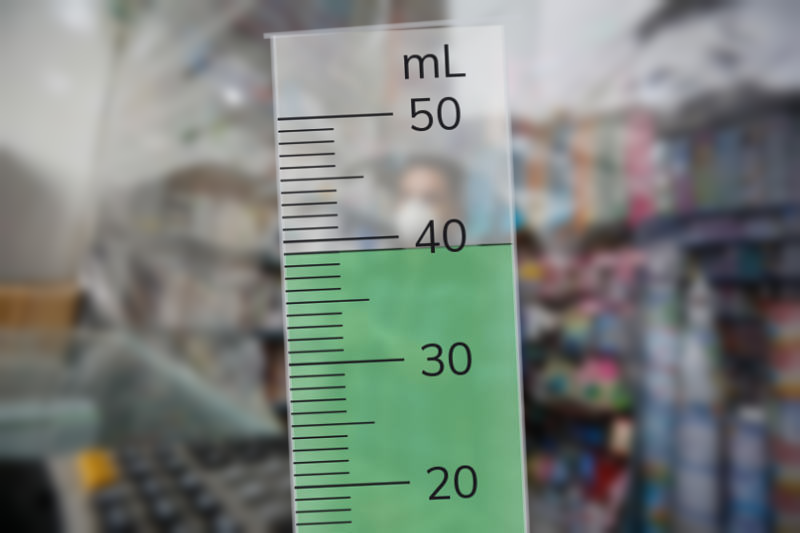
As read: **39** mL
